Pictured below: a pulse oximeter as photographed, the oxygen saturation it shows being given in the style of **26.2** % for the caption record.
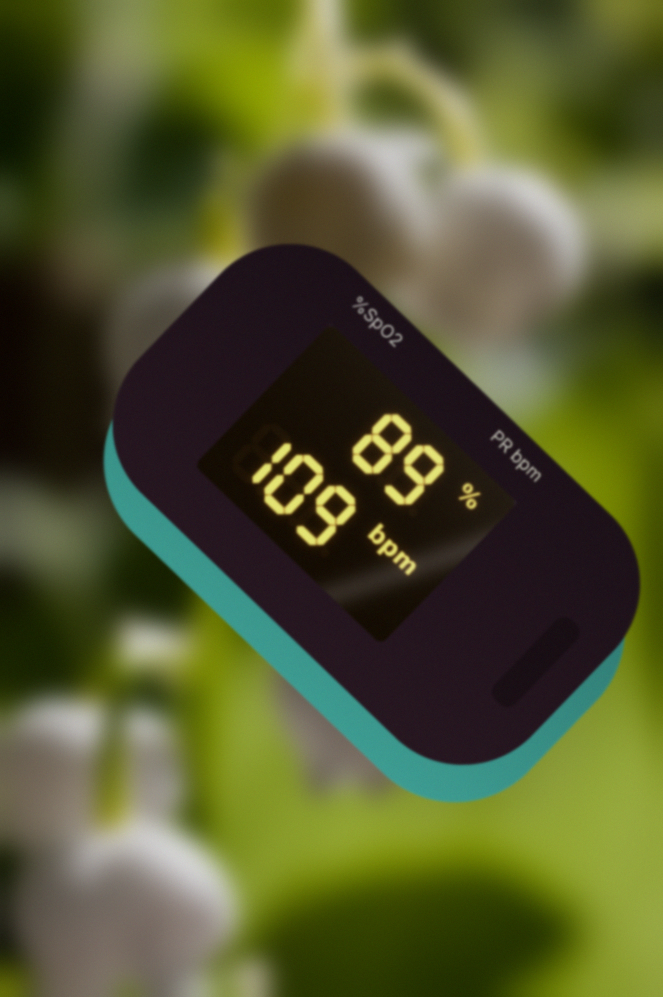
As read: **89** %
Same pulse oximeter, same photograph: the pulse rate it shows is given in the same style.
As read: **109** bpm
